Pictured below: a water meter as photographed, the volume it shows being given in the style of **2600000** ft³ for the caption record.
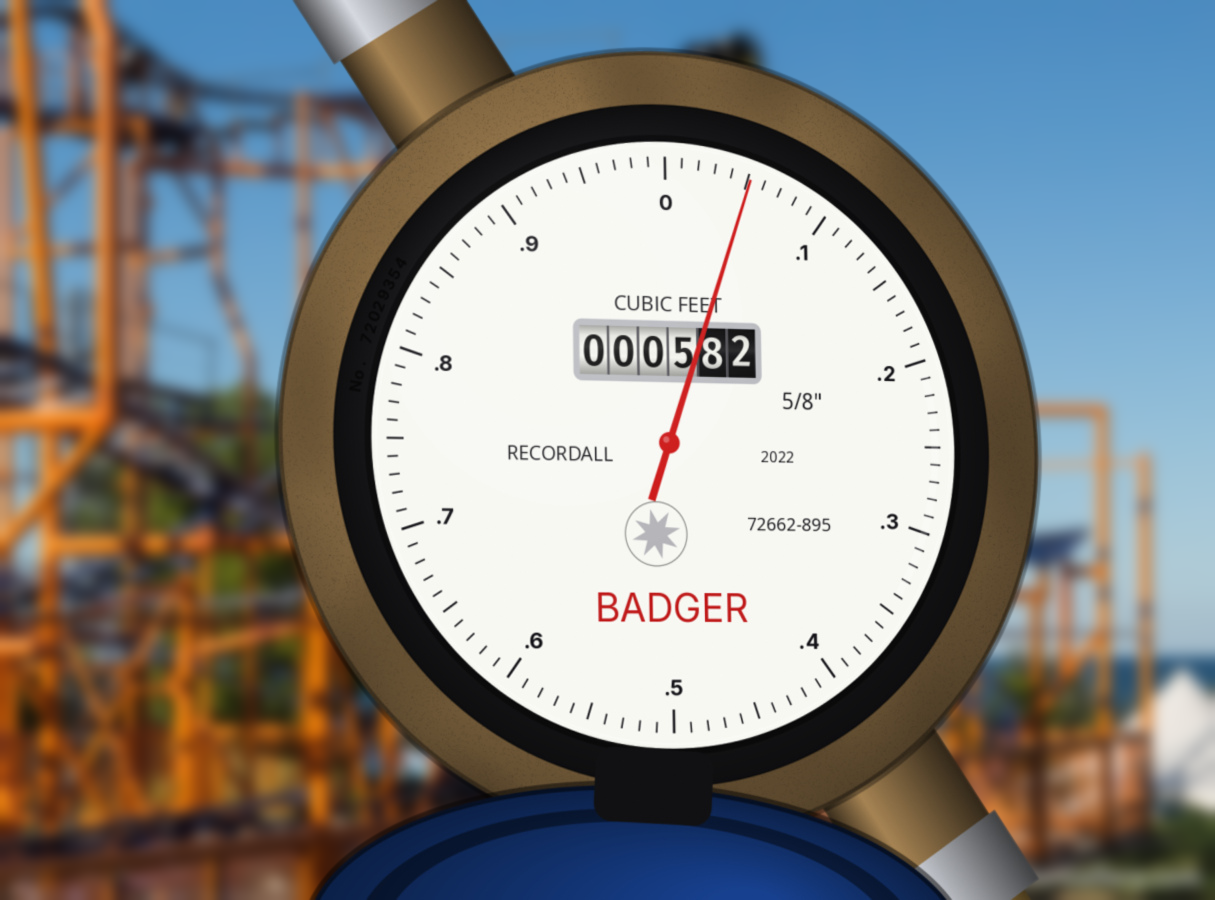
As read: **582.05** ft³
